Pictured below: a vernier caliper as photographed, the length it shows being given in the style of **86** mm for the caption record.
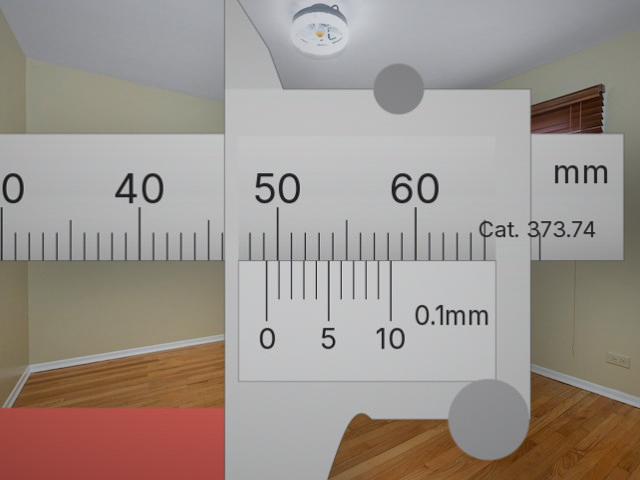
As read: **49.2** mm
